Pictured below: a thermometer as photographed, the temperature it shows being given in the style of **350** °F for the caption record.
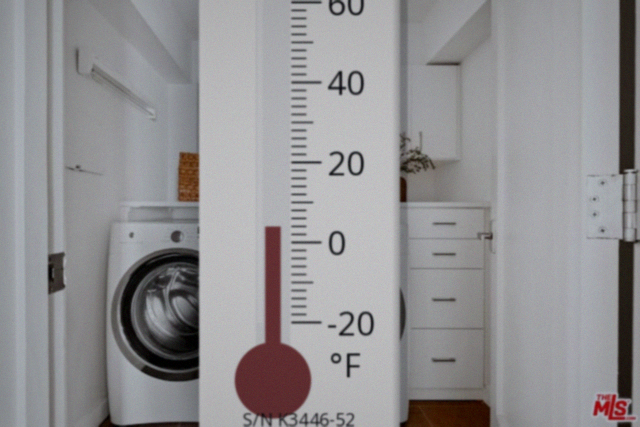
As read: **4** °F
